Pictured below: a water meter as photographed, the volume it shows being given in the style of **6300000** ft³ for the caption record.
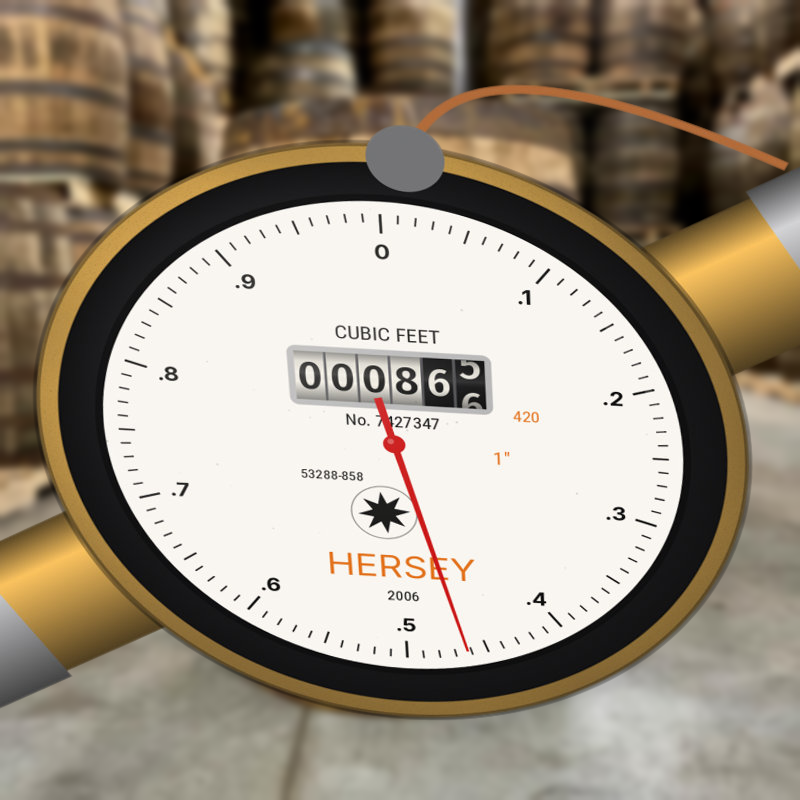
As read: **865.46** ft³
